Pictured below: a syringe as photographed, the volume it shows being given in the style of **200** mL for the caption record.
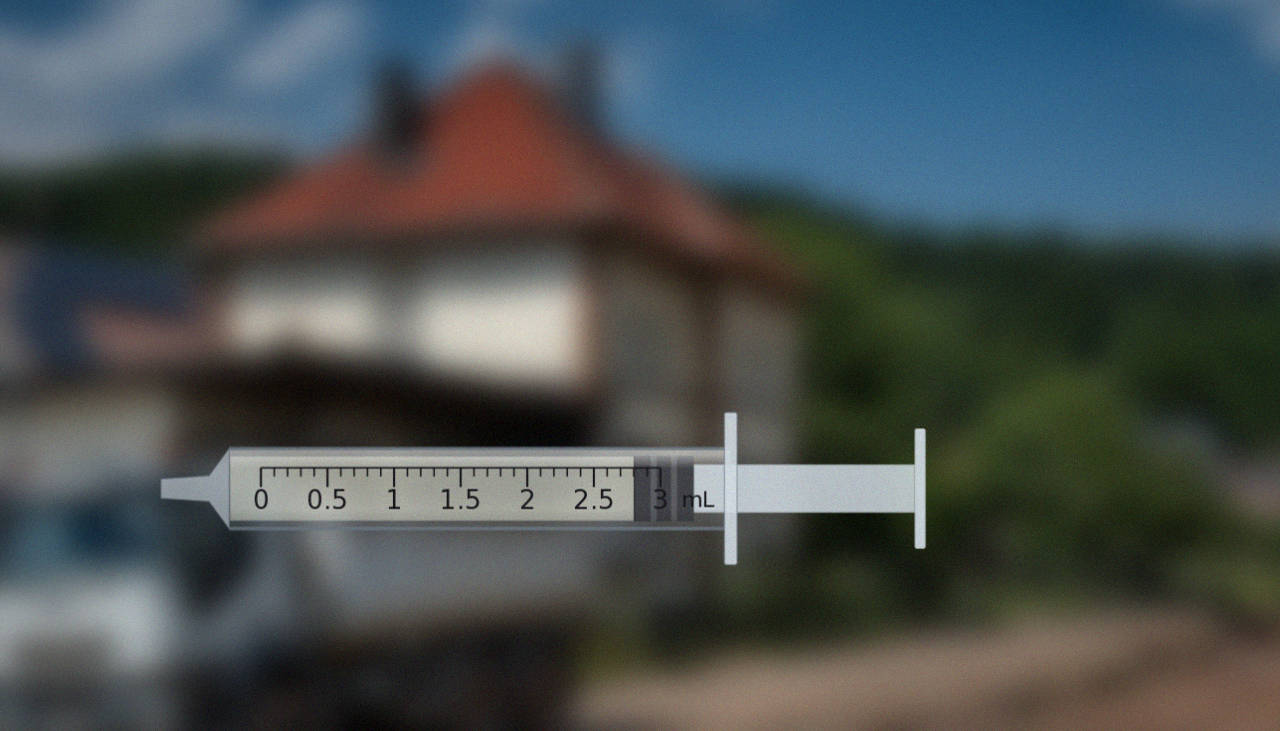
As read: **2.8** mL
